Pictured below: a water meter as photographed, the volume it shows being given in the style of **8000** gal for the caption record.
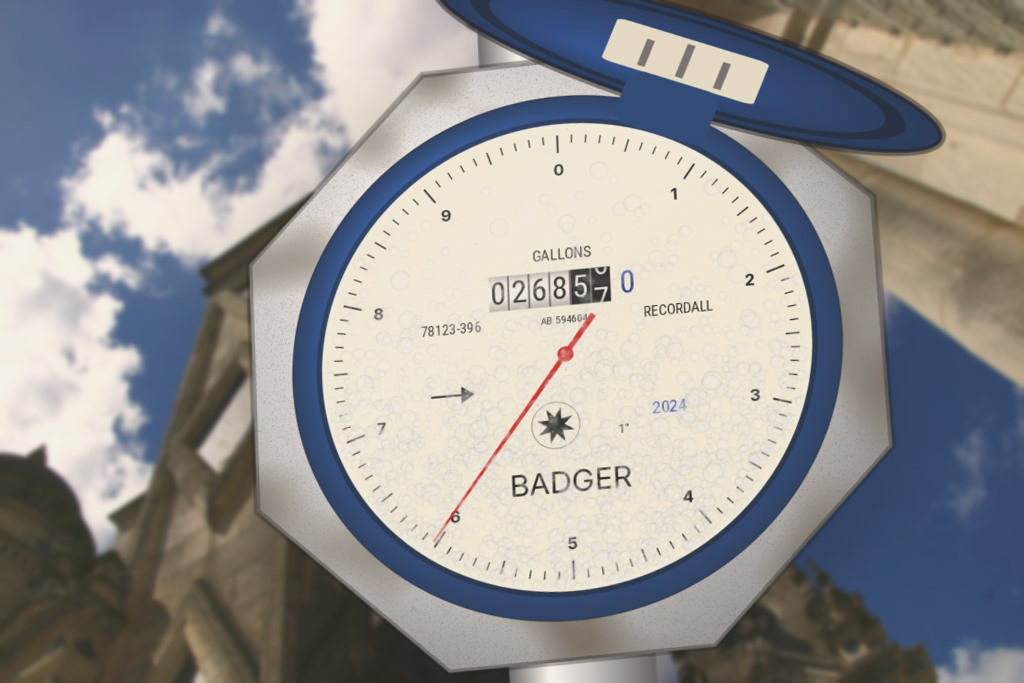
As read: **268566.0** gal
